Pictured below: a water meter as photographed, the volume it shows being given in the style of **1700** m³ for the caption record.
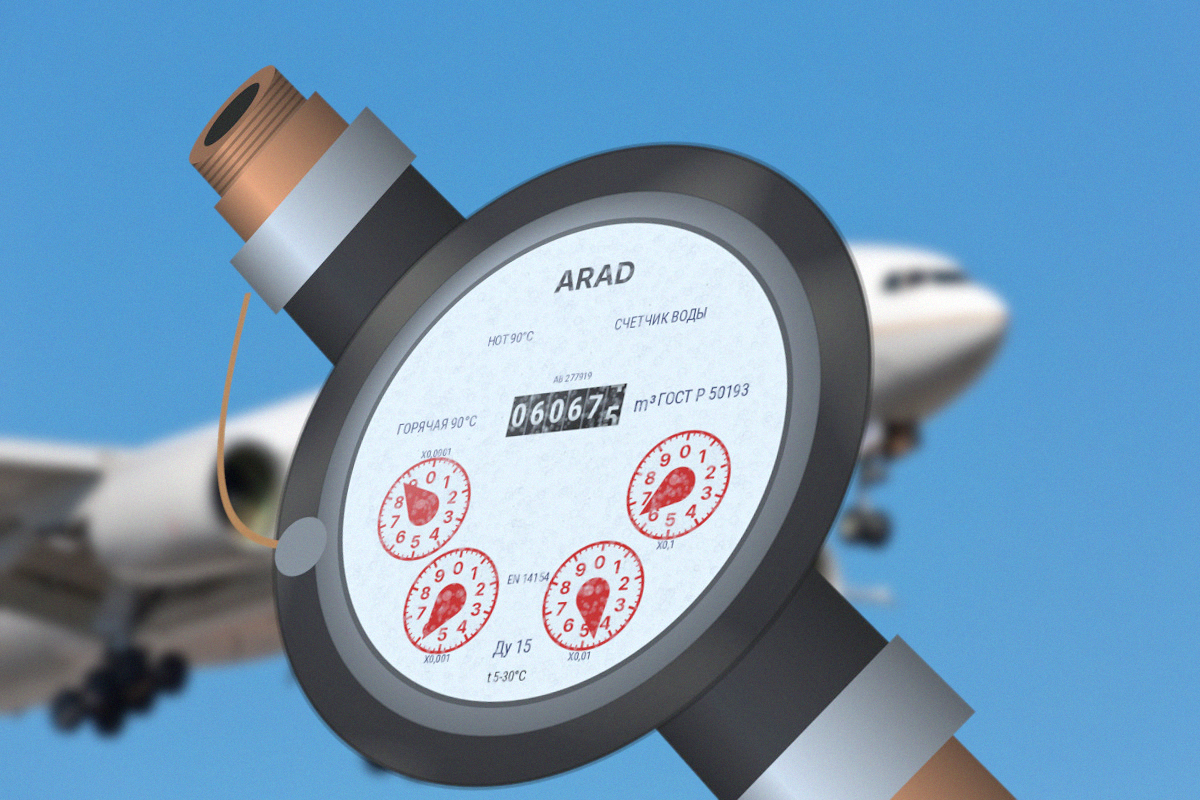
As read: **60674.6458** m³
